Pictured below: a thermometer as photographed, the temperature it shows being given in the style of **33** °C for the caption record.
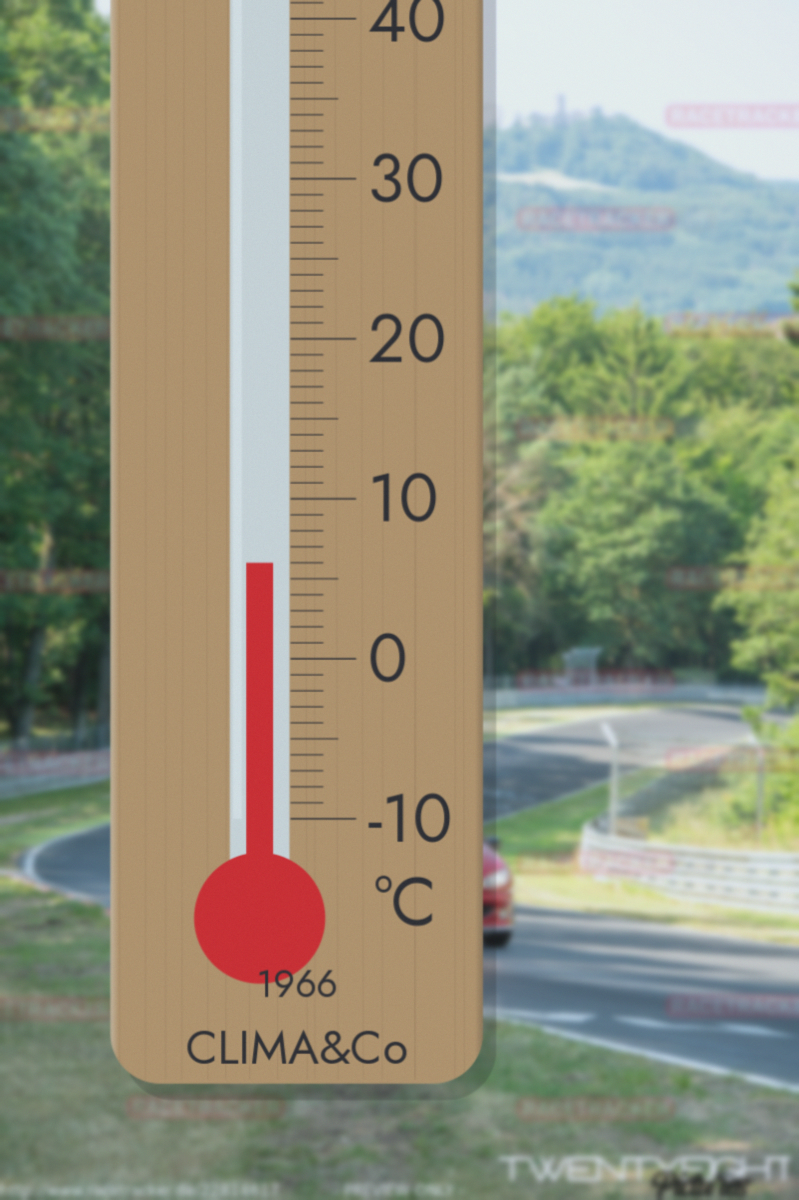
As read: **6** °C
